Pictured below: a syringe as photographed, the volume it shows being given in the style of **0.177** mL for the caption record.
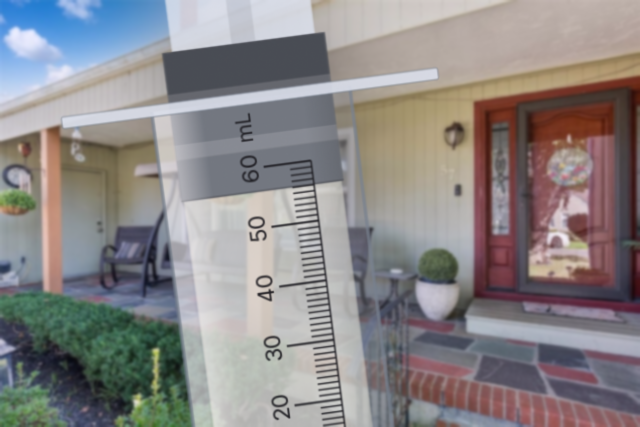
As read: **56** mL
